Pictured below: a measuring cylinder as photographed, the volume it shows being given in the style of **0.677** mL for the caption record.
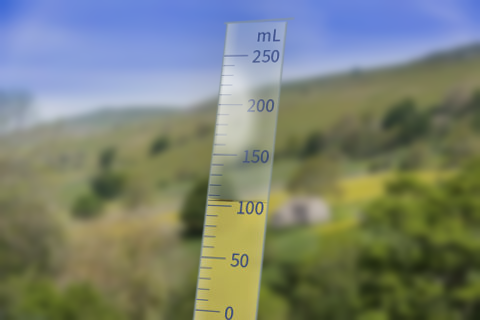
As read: **105** mL
